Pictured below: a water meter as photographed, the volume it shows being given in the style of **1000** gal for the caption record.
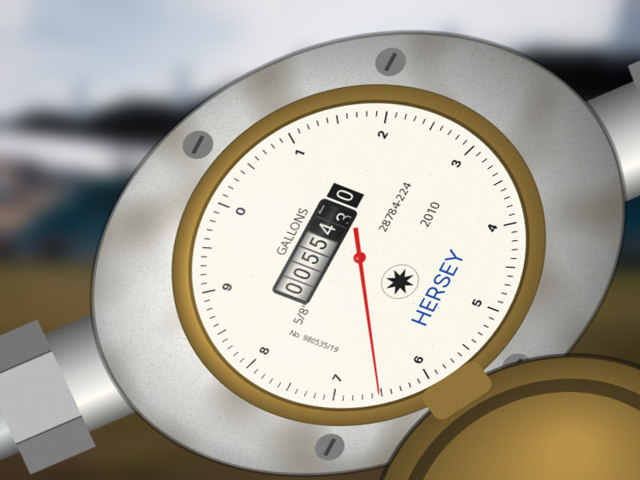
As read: **55426.5** gal
